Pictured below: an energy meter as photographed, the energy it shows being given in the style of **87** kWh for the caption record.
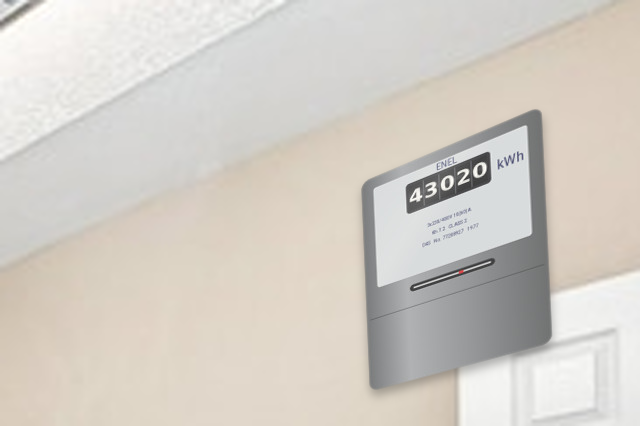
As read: **43020** kWh
